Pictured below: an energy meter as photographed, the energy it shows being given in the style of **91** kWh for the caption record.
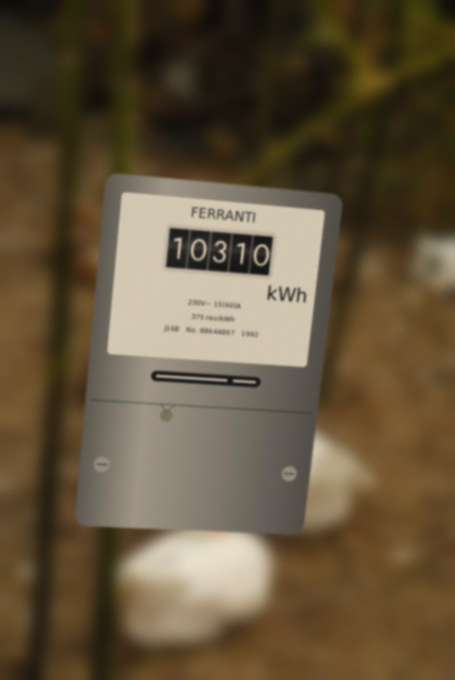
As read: **10310** kWh
